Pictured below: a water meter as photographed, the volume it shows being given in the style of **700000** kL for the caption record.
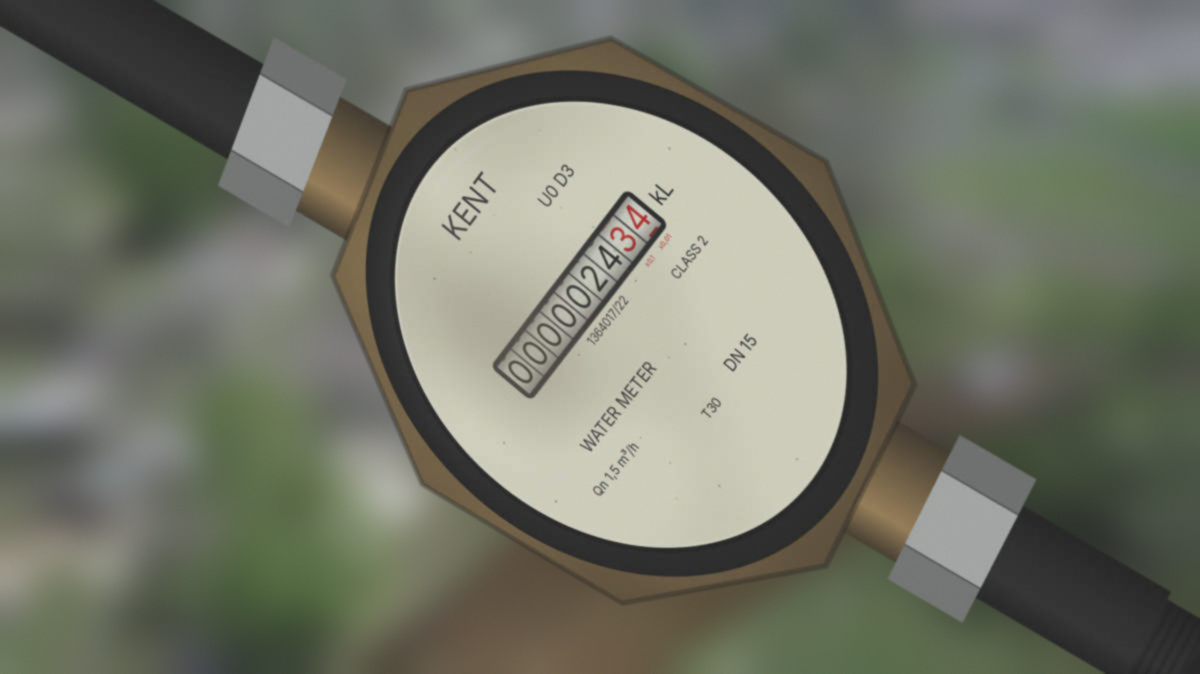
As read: **24.34** kL
